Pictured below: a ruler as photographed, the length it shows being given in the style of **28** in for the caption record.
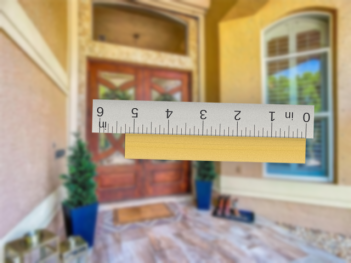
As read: **5.25** in
